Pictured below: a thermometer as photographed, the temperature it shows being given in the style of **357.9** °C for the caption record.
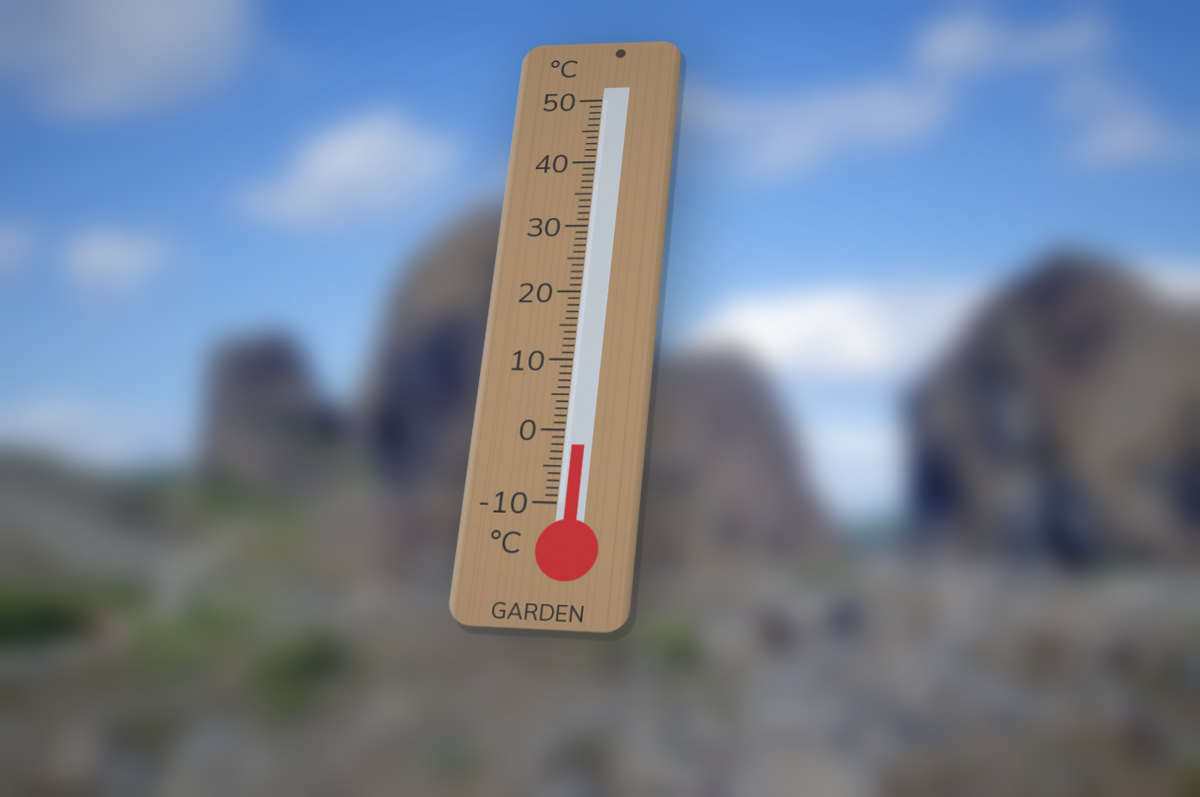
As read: **-2** °C
